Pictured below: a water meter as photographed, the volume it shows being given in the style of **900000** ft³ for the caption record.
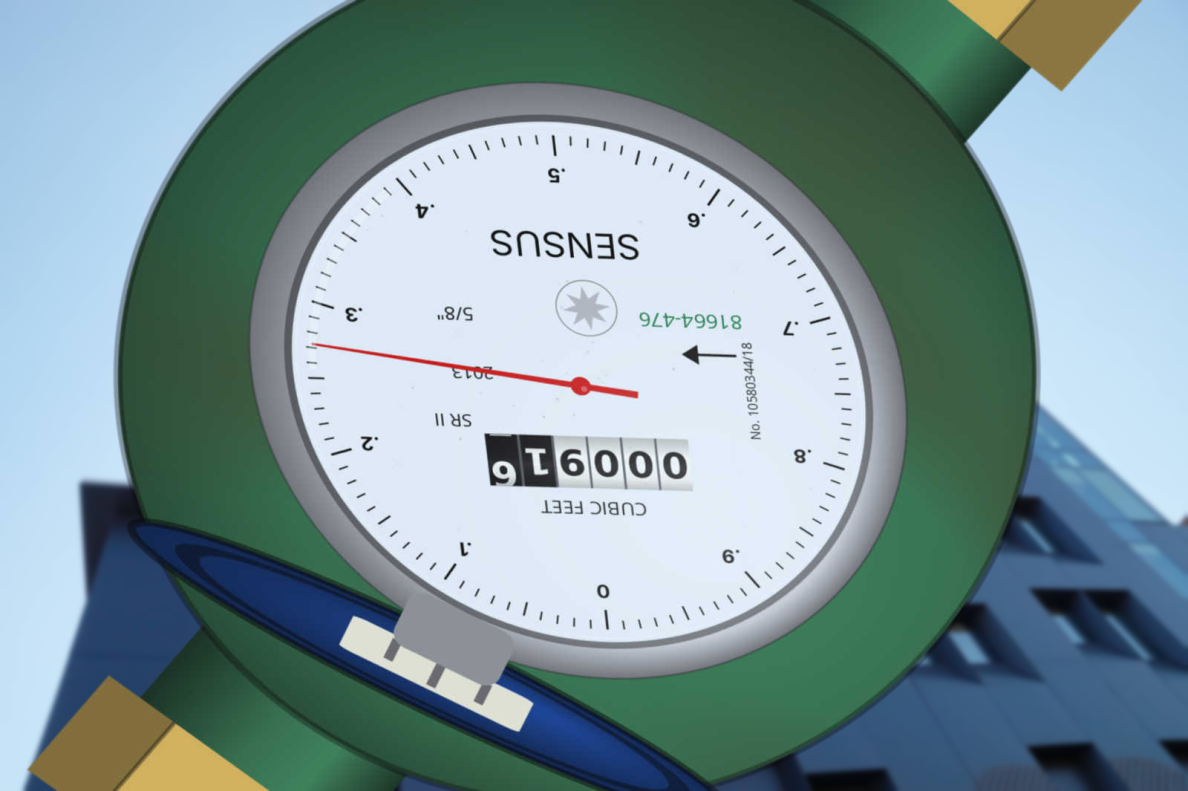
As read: **916.27** ft³
